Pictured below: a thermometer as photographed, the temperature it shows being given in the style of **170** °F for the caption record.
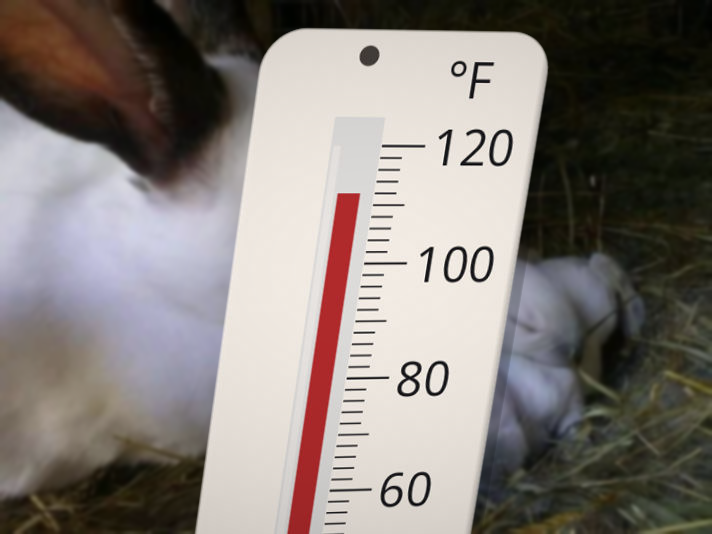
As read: **112** °F
